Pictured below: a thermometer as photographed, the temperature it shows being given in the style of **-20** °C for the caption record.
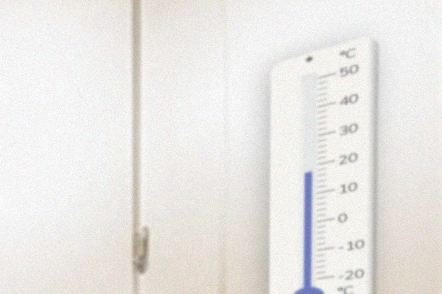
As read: **18** °C
